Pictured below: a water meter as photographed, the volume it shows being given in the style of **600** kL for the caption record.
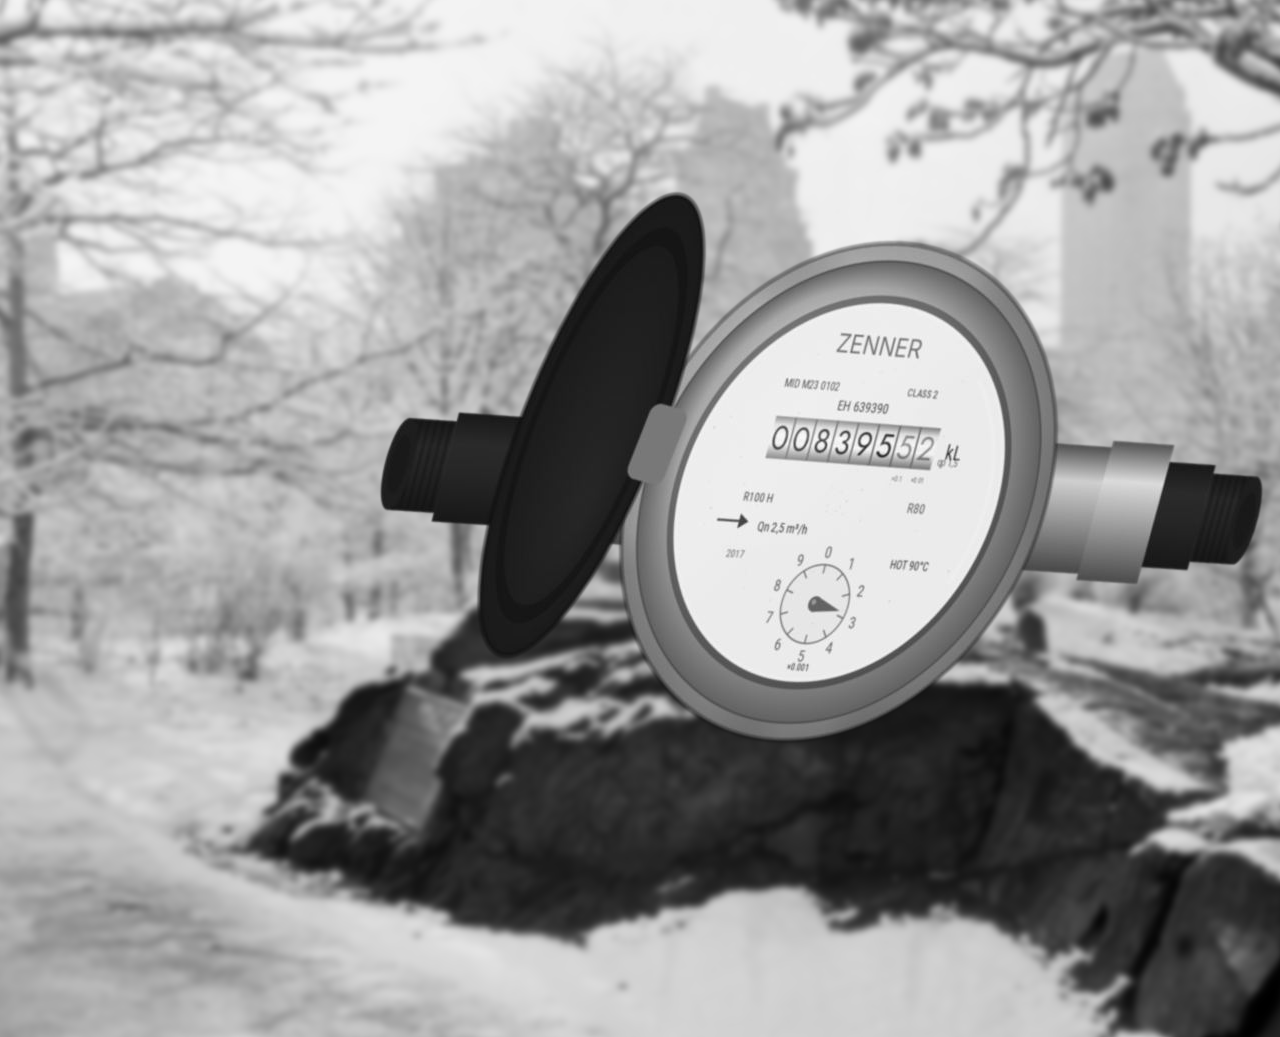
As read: **8395.522** kL
